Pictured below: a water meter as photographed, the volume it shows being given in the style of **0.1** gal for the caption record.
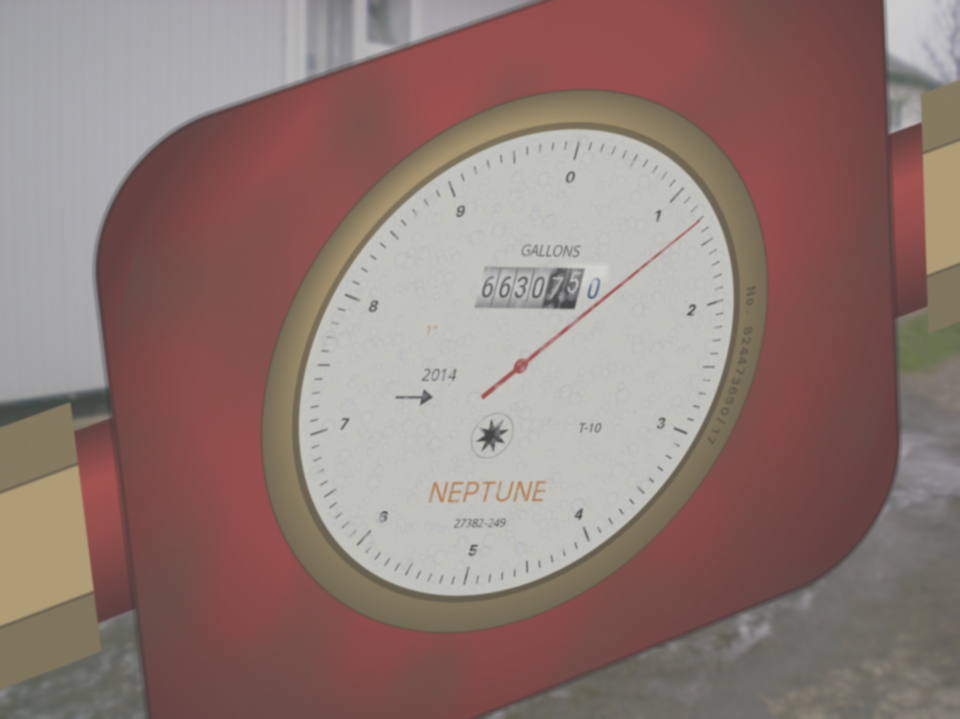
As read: **6630751.3** gal
